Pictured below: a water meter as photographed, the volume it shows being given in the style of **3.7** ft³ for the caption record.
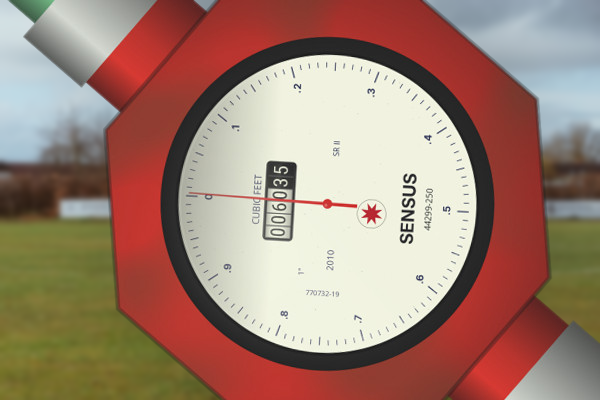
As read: **6035.00** ft³
